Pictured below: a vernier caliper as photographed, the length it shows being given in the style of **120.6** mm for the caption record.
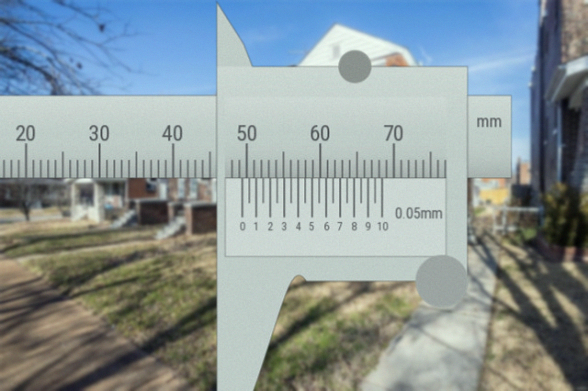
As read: **49.4** mm
